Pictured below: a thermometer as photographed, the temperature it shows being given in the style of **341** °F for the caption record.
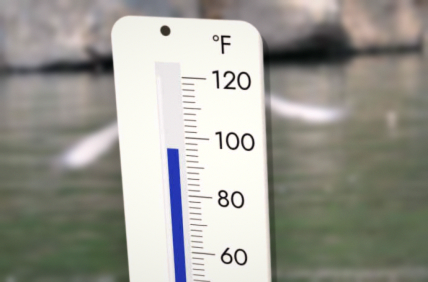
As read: **96** °F
